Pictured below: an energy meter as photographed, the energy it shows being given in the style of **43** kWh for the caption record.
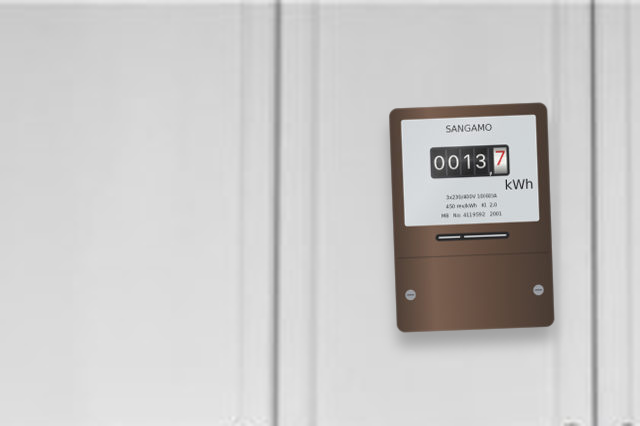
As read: **13.7** kWh
